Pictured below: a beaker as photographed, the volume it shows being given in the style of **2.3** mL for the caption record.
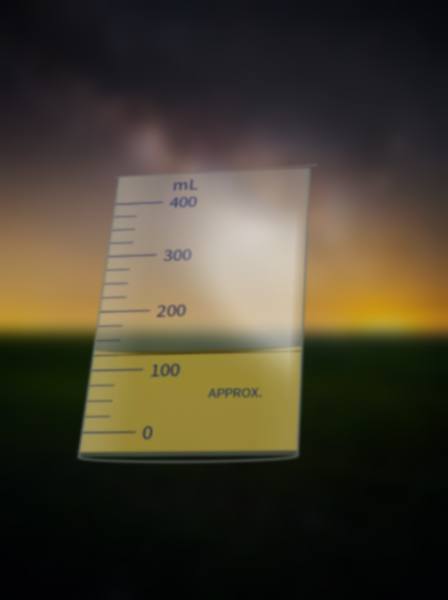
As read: **125** mL
